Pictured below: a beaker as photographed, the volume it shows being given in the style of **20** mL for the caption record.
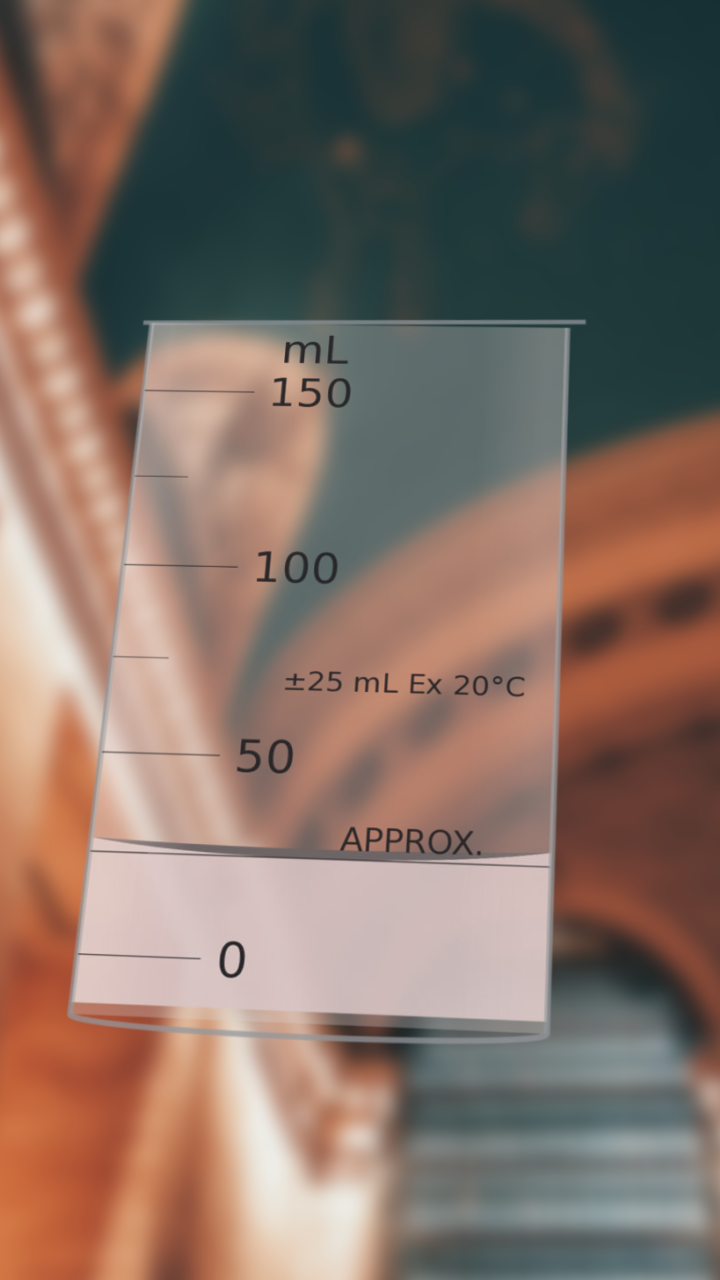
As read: **25** mL
